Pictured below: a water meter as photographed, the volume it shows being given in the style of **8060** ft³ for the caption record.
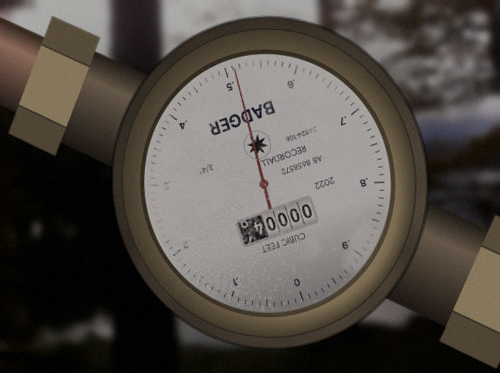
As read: **47.51** ft³
